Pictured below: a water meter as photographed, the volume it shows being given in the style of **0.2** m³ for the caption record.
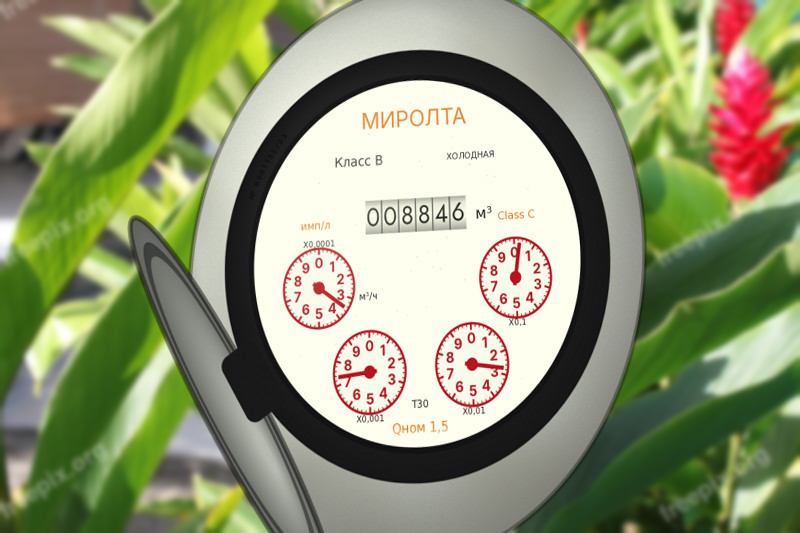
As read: **8846.0273** m³
